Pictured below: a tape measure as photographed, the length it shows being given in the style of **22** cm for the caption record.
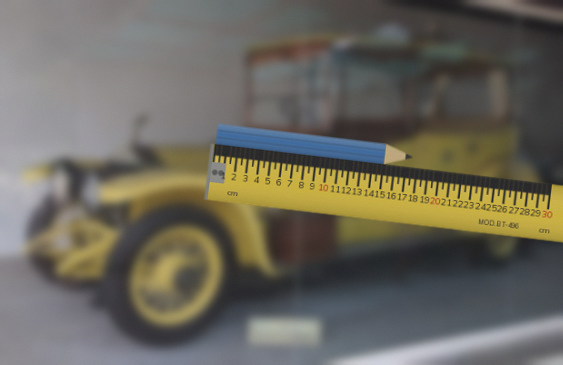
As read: **17.5** cm
